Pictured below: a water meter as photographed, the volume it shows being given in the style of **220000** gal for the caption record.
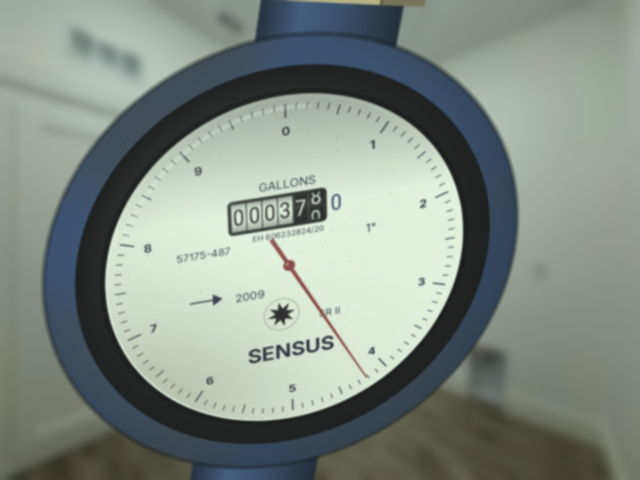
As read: **3784.2** gal
